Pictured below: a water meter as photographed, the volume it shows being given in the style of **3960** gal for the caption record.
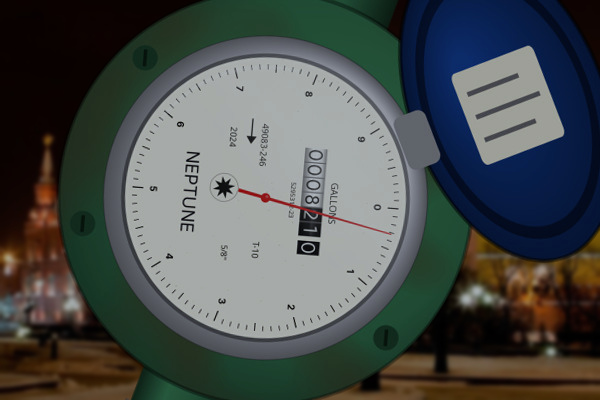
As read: **8210.3** gal
